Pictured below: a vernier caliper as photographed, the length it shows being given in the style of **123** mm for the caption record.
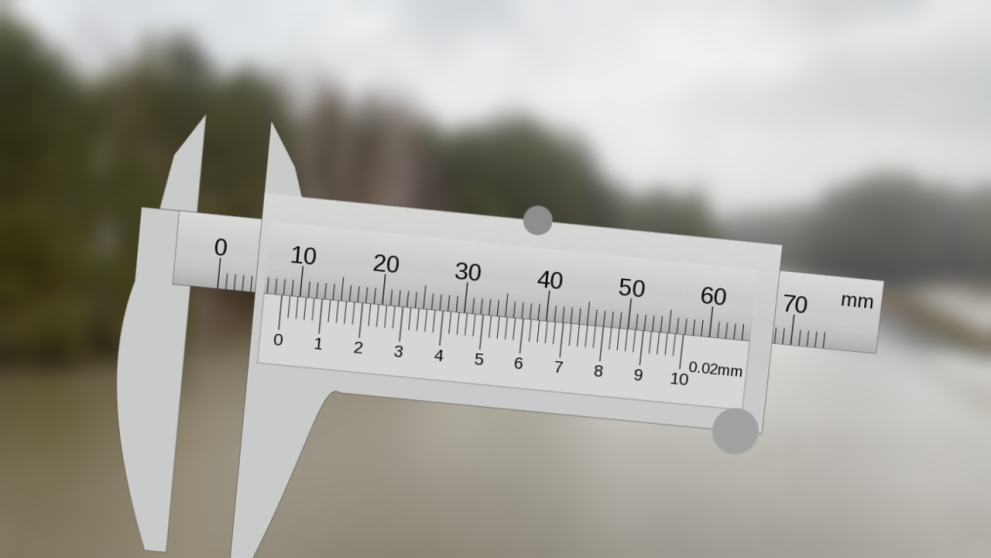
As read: **7.8** mm
